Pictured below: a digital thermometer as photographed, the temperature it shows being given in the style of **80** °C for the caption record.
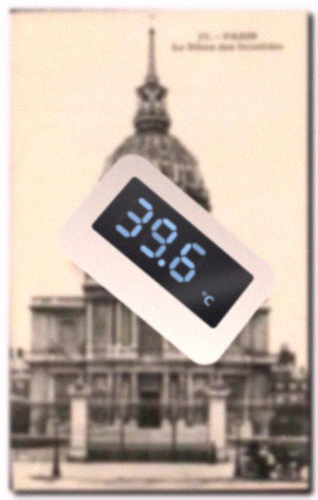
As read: **39.6** °C
